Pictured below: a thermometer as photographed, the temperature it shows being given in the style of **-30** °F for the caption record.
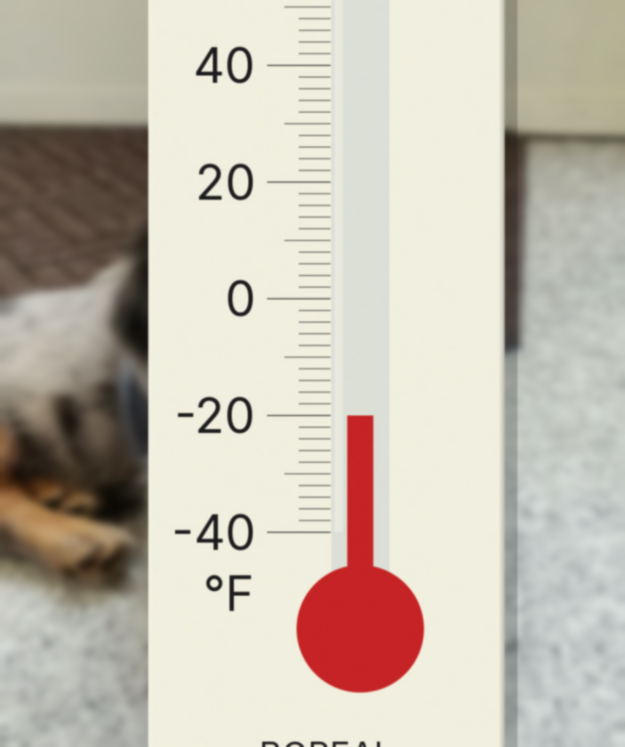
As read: **-20** °F
